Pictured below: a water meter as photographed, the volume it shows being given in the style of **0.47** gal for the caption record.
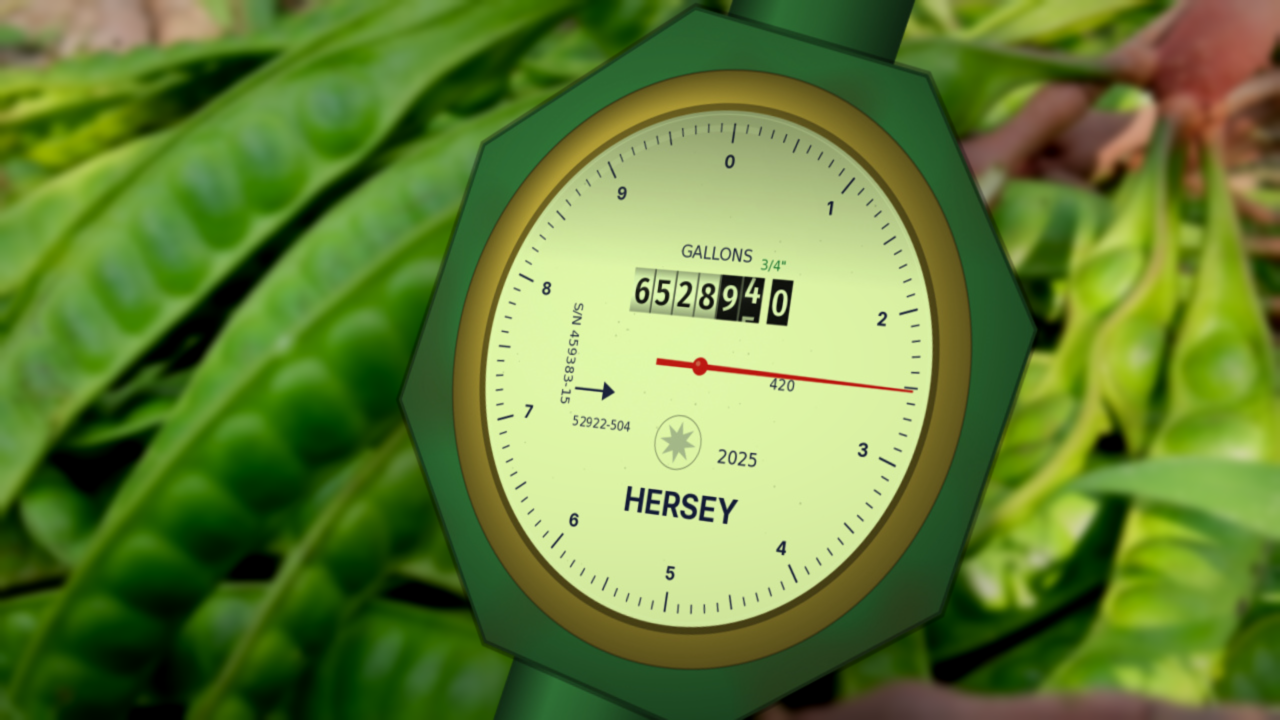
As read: **6528942.5** gal
